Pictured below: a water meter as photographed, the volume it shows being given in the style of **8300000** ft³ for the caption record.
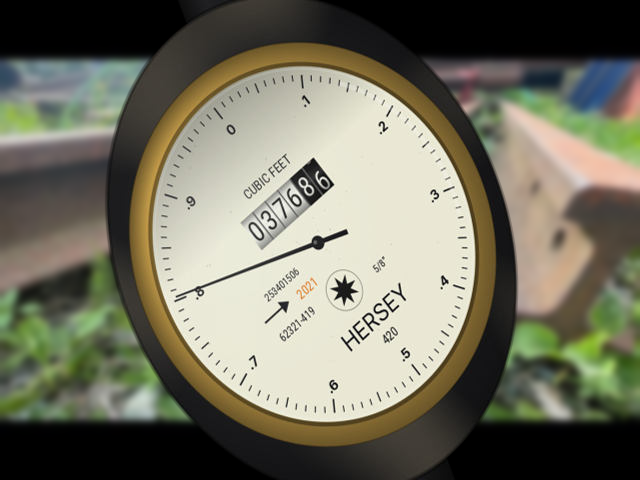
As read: **37685.80** ft³
